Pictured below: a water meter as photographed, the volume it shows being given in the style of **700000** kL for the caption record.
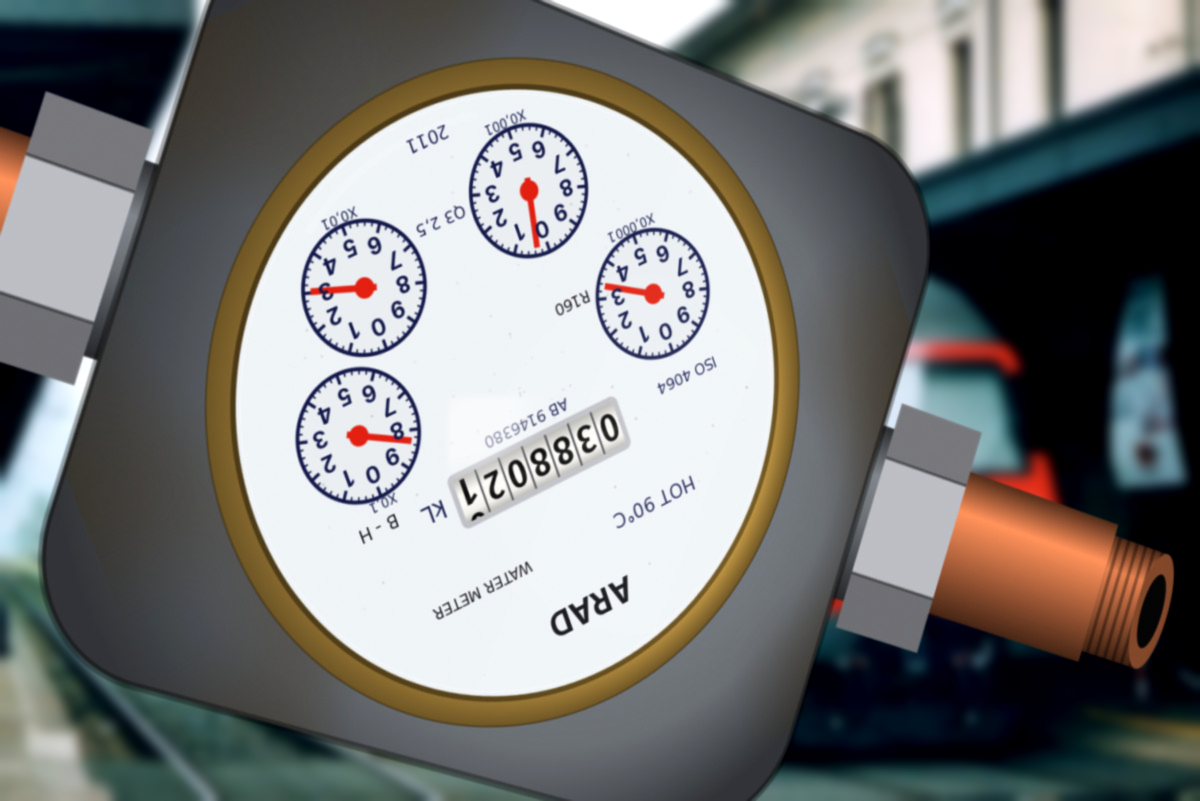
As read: **388020.8303** kL
